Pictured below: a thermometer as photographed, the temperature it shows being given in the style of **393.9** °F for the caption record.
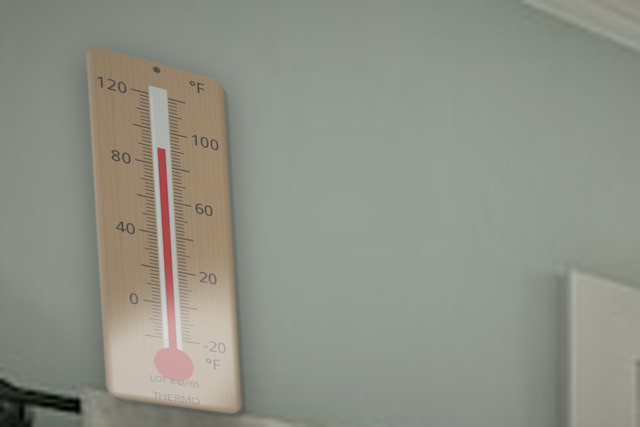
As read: **90** °F
